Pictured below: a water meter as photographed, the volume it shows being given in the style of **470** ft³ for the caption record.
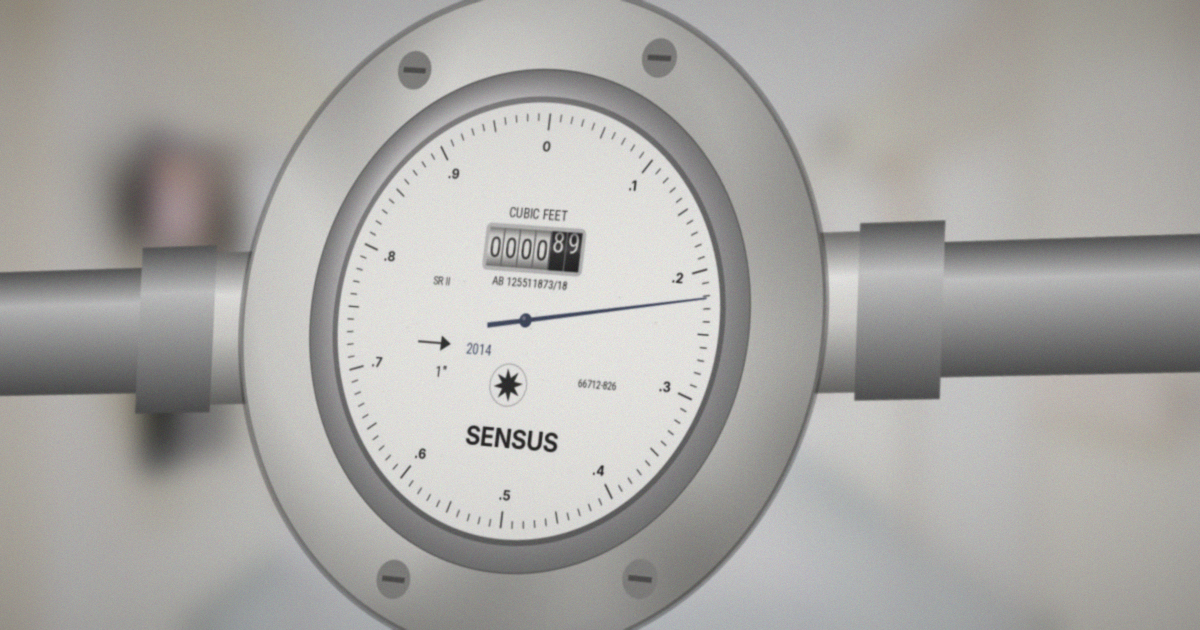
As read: **89.22** ft³
